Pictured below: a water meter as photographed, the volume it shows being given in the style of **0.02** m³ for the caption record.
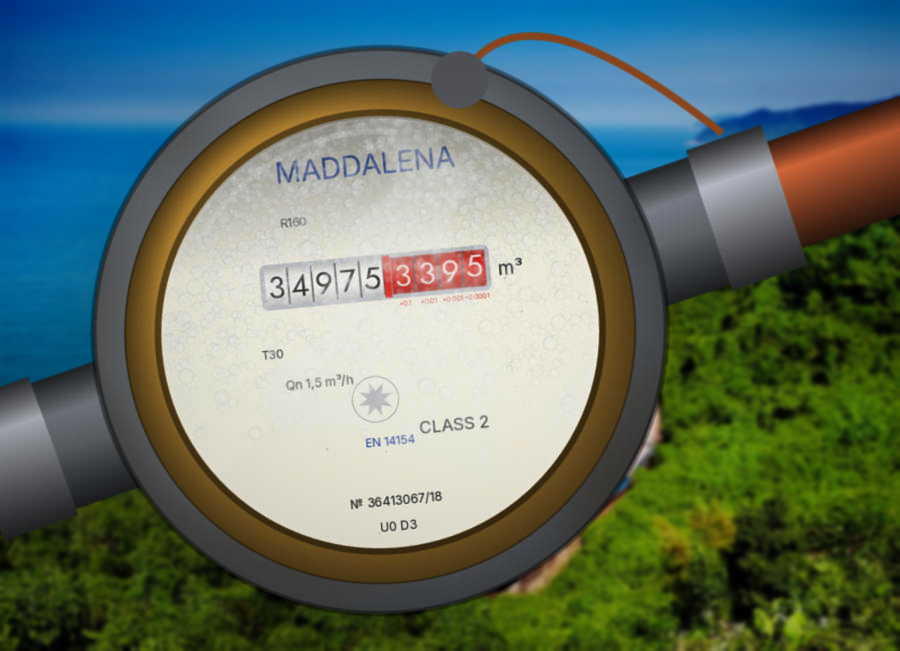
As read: **34975.3395** m³
